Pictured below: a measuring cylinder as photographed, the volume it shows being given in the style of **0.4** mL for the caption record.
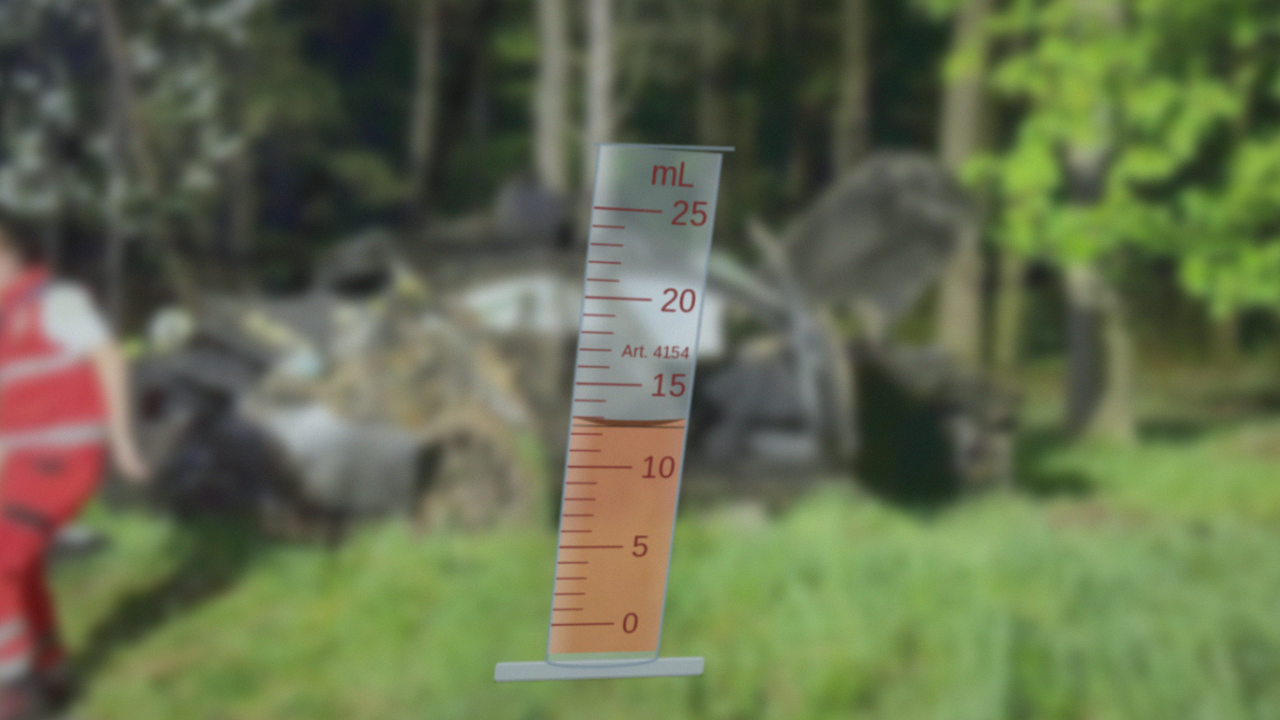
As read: **12.5** mL
